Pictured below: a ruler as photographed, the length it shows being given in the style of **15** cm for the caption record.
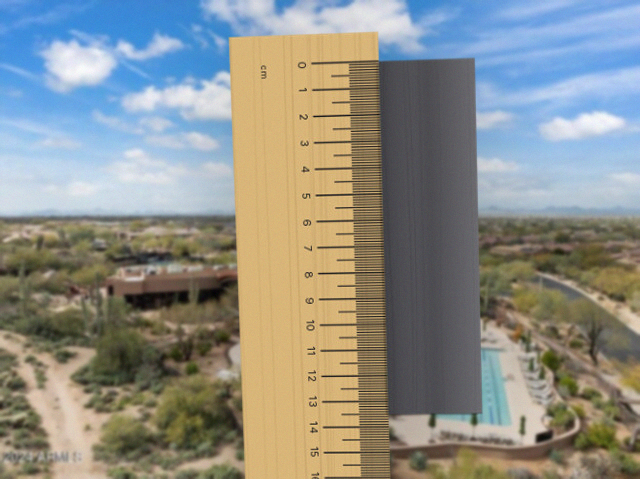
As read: **13.5** cm
